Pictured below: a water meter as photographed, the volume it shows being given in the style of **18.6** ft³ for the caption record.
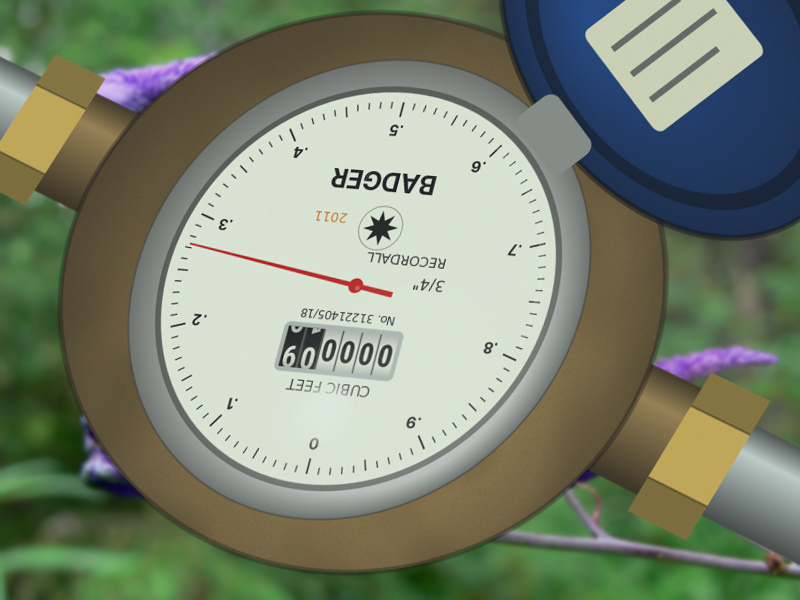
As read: **9.27** ft³
